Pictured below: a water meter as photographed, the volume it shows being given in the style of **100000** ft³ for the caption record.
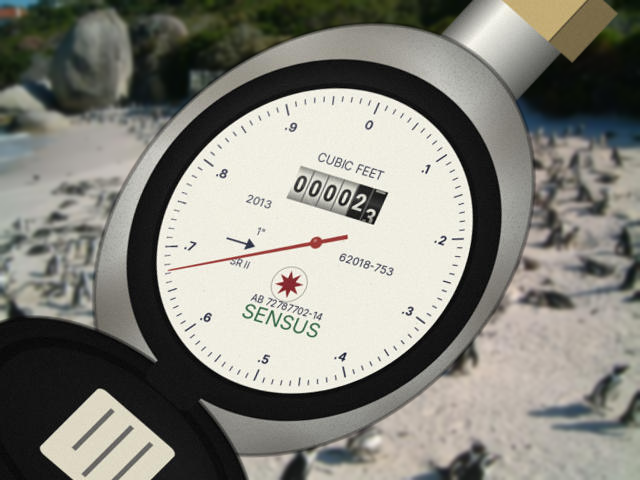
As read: **22.67** ft³
